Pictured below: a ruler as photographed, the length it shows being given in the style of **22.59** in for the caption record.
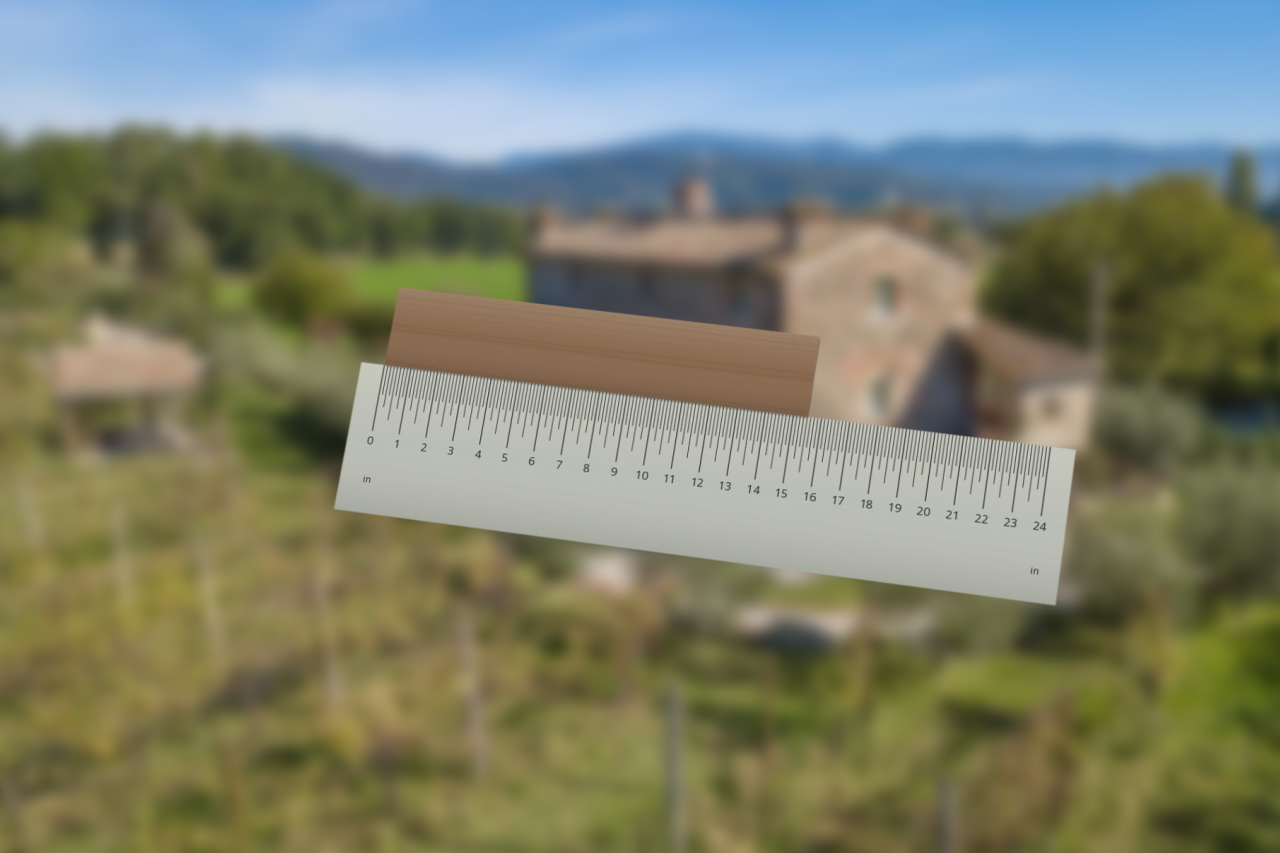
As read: **15.5** in
